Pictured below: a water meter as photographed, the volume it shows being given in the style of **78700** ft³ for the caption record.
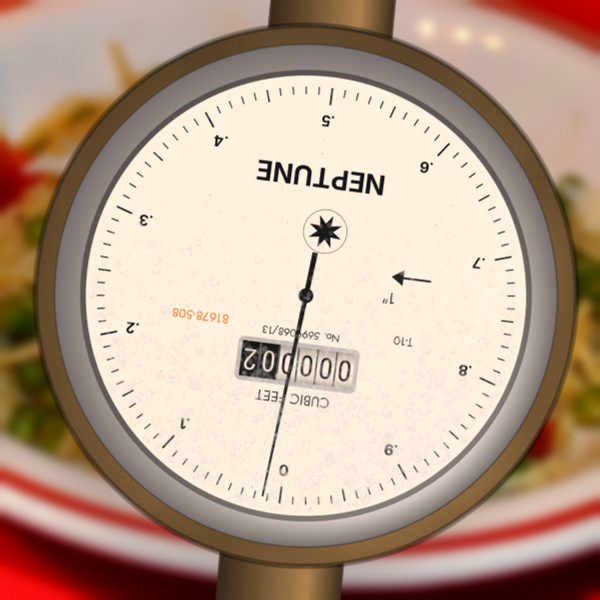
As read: **2.01** ft³
